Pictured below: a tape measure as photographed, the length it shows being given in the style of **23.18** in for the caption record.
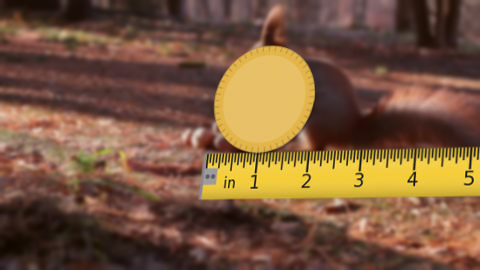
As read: **2** in
